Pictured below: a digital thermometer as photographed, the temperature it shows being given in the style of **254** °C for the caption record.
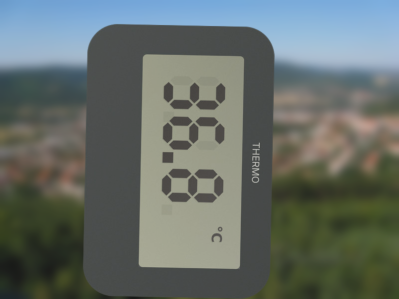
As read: **36.8** °C
